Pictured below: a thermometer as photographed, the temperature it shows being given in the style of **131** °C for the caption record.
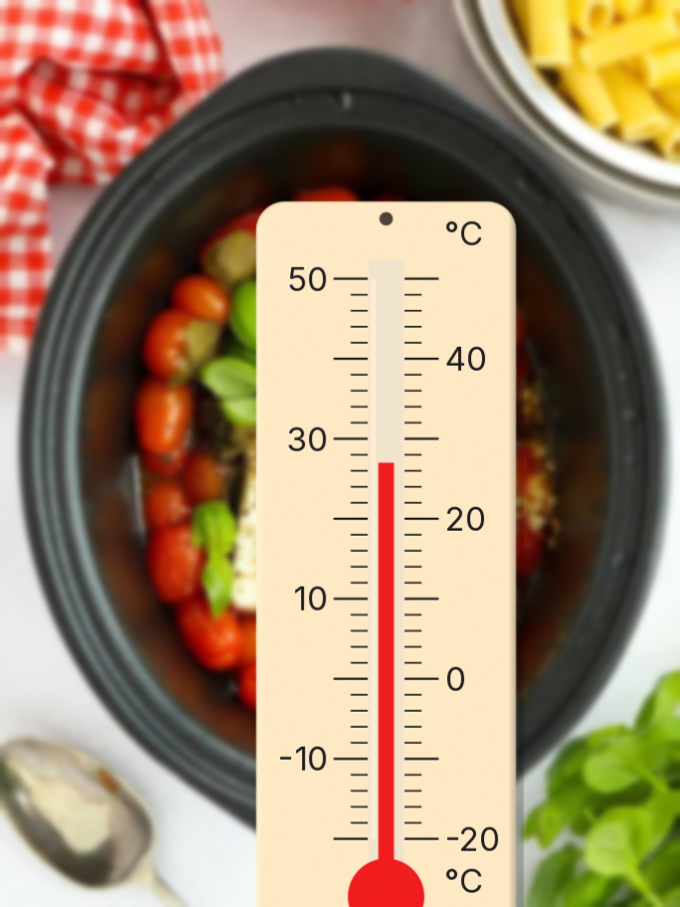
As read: **27** °C
